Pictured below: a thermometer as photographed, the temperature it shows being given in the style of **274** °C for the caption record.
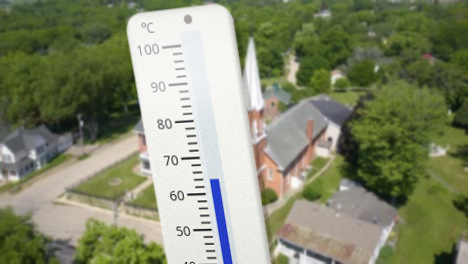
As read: **64** °C
